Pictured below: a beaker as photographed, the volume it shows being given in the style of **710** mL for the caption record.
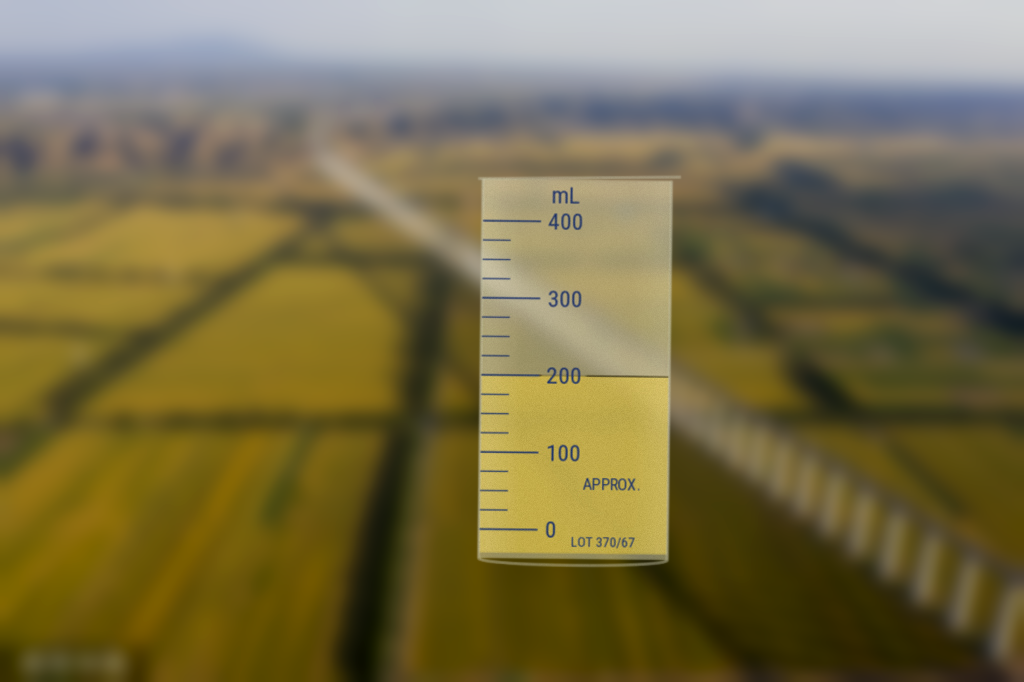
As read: **200** mL
